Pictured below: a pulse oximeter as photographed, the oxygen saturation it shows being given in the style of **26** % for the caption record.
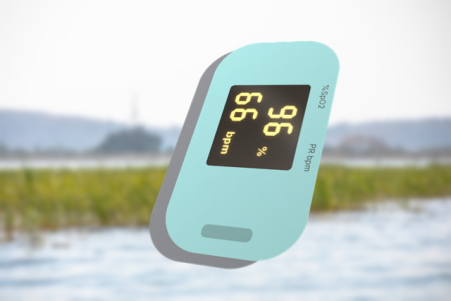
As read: **96** %
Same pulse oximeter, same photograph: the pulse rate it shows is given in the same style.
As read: **66** bpm
